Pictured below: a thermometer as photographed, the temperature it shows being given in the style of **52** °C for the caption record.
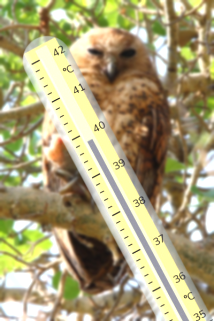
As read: **39.8** °C
